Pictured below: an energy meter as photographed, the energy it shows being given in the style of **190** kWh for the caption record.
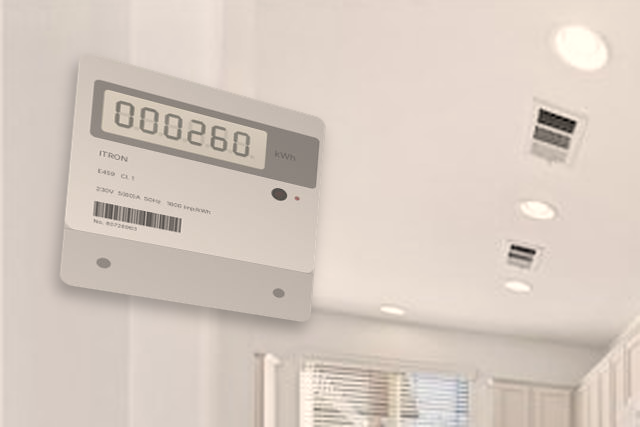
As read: **260** kWh
